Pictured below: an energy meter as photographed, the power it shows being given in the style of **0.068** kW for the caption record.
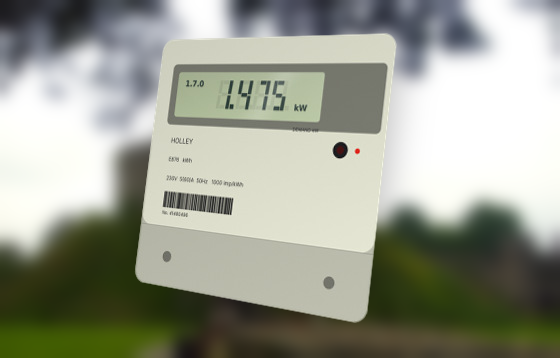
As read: **1.475** kW
